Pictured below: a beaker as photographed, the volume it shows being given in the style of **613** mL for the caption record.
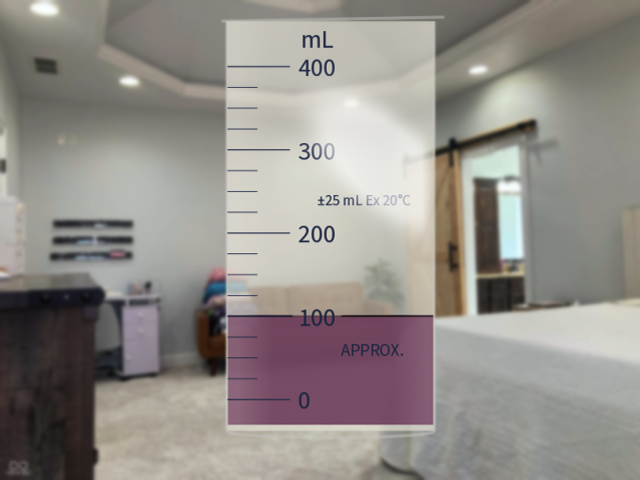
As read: **100** mL
